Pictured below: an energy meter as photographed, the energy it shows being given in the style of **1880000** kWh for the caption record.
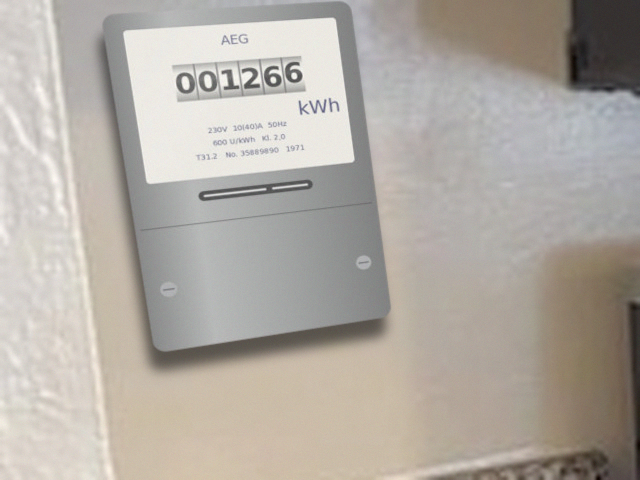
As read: **1266** kWh
